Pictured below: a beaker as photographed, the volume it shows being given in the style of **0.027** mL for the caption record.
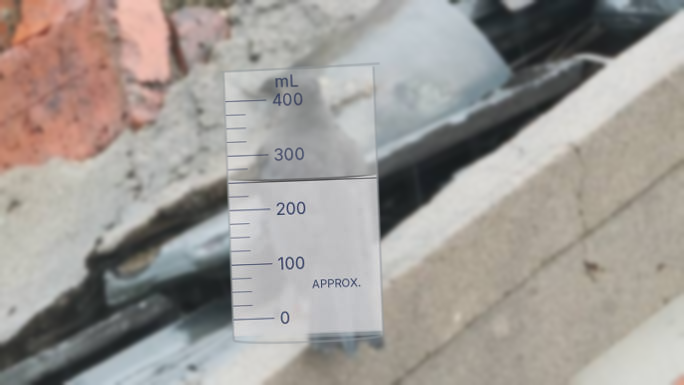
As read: **250** mL
